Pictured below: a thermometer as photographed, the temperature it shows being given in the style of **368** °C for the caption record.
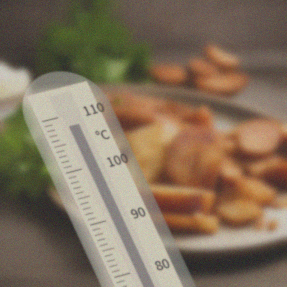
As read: **108** °C
